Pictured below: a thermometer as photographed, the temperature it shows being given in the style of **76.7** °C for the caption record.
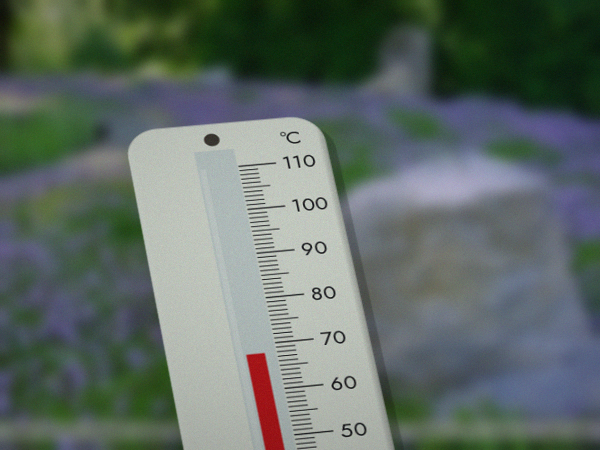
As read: **68** °C
